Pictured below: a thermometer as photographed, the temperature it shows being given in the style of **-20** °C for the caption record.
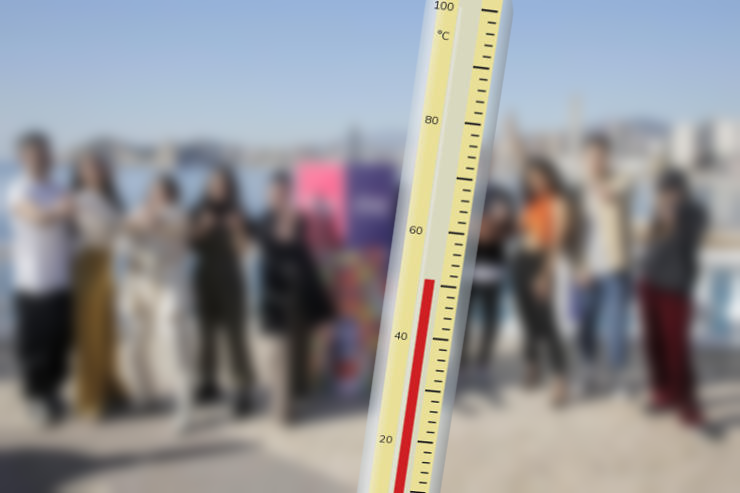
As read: **51** °C
